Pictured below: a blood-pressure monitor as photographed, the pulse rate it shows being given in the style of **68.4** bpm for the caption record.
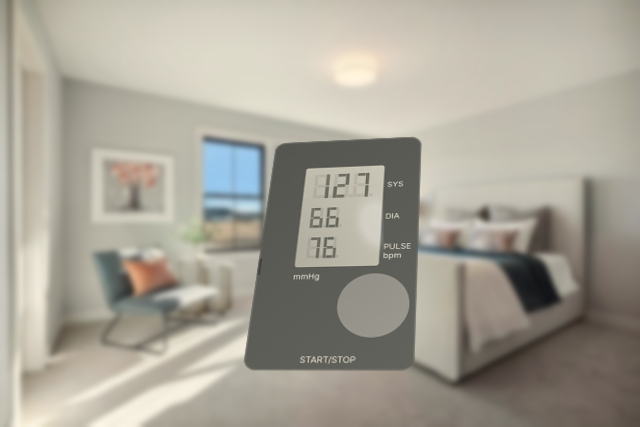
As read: **76** bpm
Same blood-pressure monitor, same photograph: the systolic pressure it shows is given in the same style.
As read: **127** mmHg
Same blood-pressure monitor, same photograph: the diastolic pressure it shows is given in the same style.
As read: **66** mmHg
